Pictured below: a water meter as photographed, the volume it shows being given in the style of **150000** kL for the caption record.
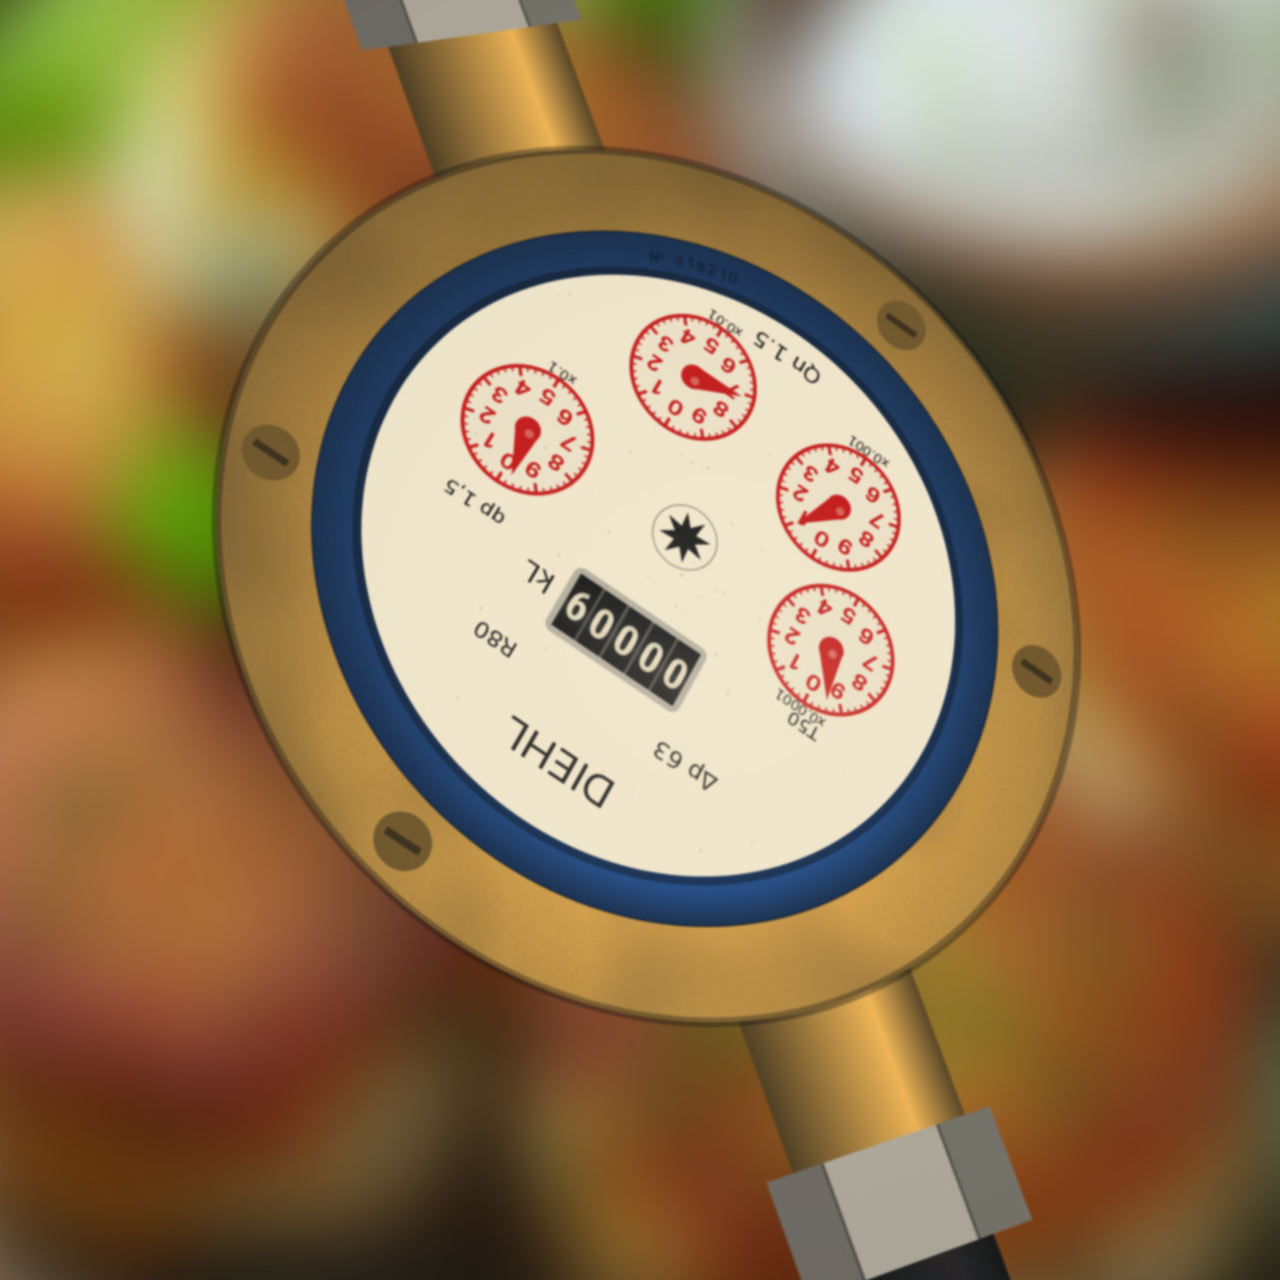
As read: **8.9709** kL
